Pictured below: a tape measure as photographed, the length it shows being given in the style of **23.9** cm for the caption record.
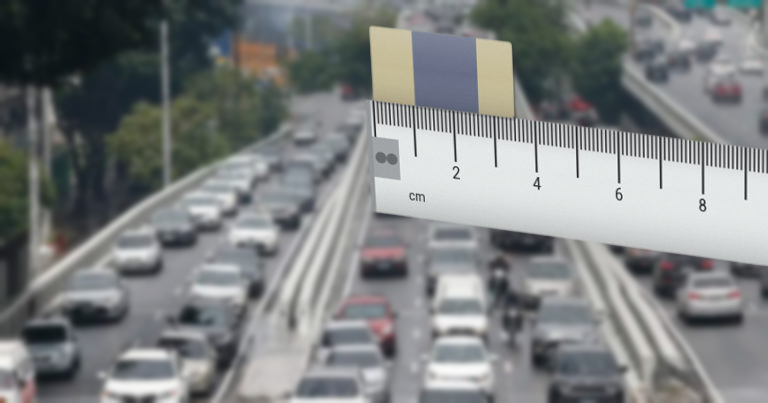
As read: **3.5** cm
